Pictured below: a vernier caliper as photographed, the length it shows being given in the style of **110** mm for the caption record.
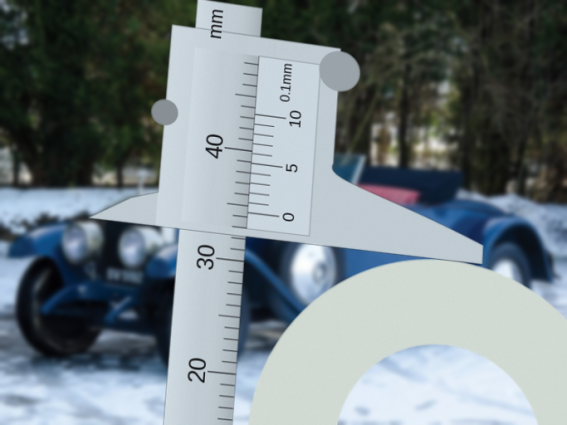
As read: **34.4** mm
